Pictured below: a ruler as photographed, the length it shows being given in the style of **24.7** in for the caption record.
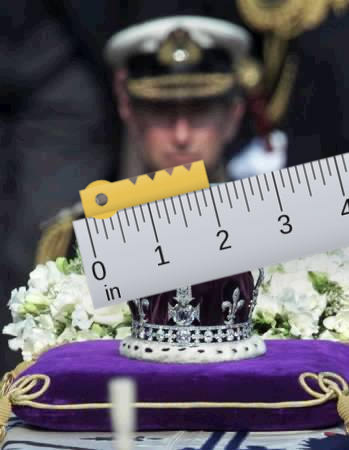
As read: **2** in
